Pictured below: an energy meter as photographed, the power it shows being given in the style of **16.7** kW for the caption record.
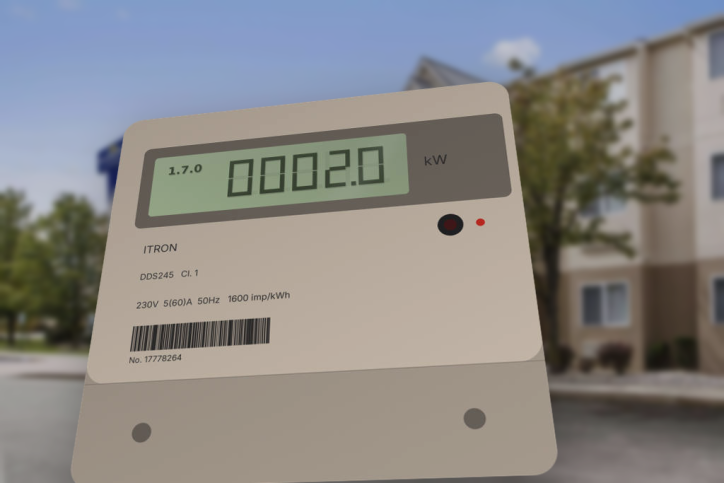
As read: **2.0** kW
